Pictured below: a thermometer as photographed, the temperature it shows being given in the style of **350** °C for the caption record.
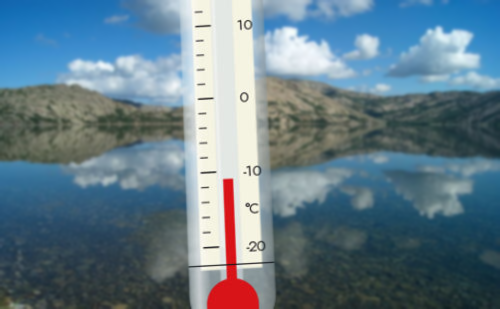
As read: **-11** °C
